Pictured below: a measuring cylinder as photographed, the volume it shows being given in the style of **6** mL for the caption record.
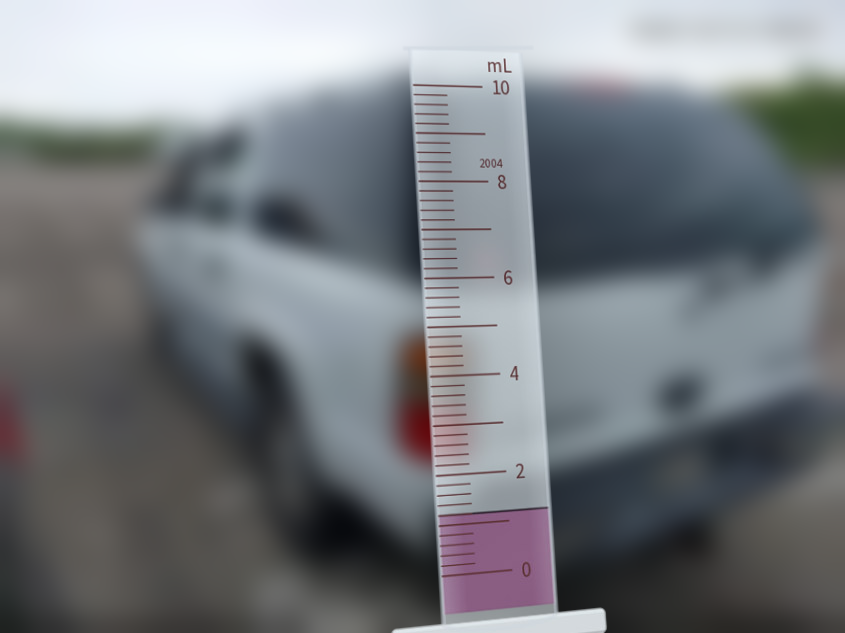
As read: **1.2** mL
